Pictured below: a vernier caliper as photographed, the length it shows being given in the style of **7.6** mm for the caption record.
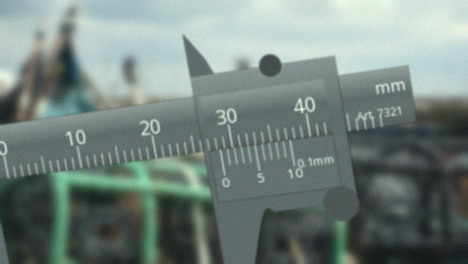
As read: **28.4** mm
